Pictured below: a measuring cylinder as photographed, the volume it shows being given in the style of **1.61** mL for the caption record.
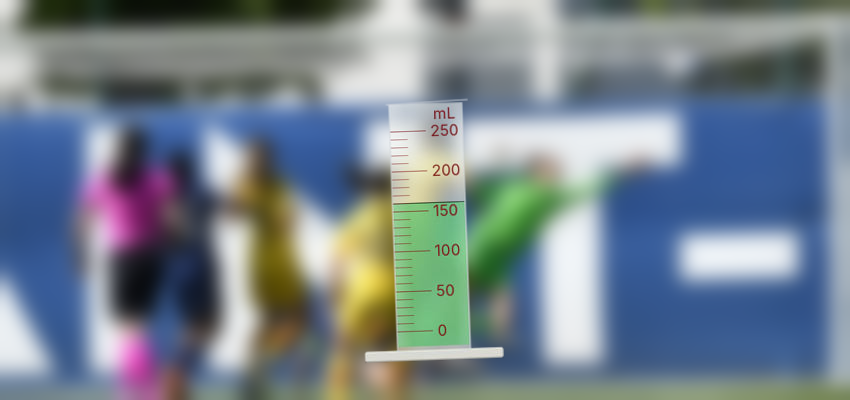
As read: **160** mL
